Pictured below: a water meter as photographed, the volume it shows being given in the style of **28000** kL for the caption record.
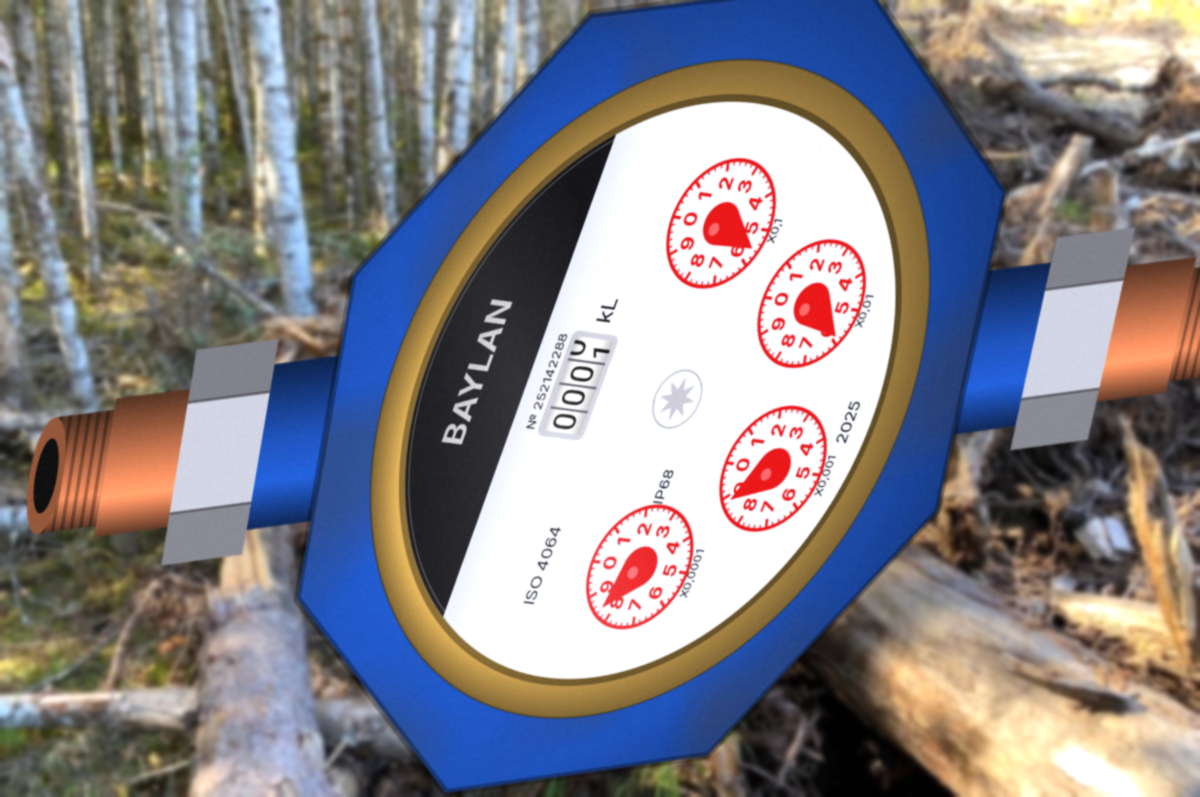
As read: **0.5588** kL
